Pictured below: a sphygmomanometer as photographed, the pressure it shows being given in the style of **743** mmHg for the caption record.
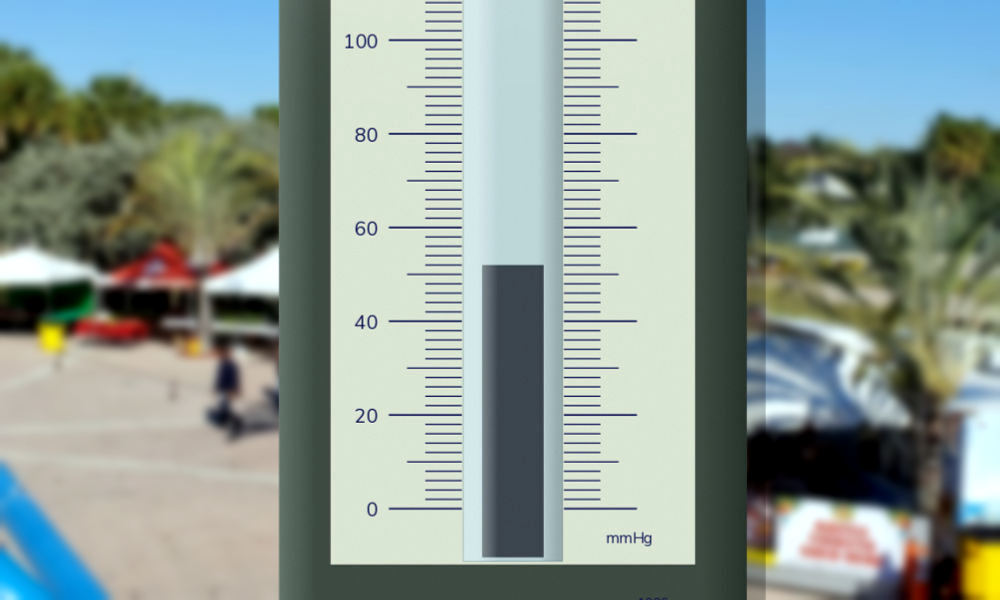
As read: **52** mmHg
